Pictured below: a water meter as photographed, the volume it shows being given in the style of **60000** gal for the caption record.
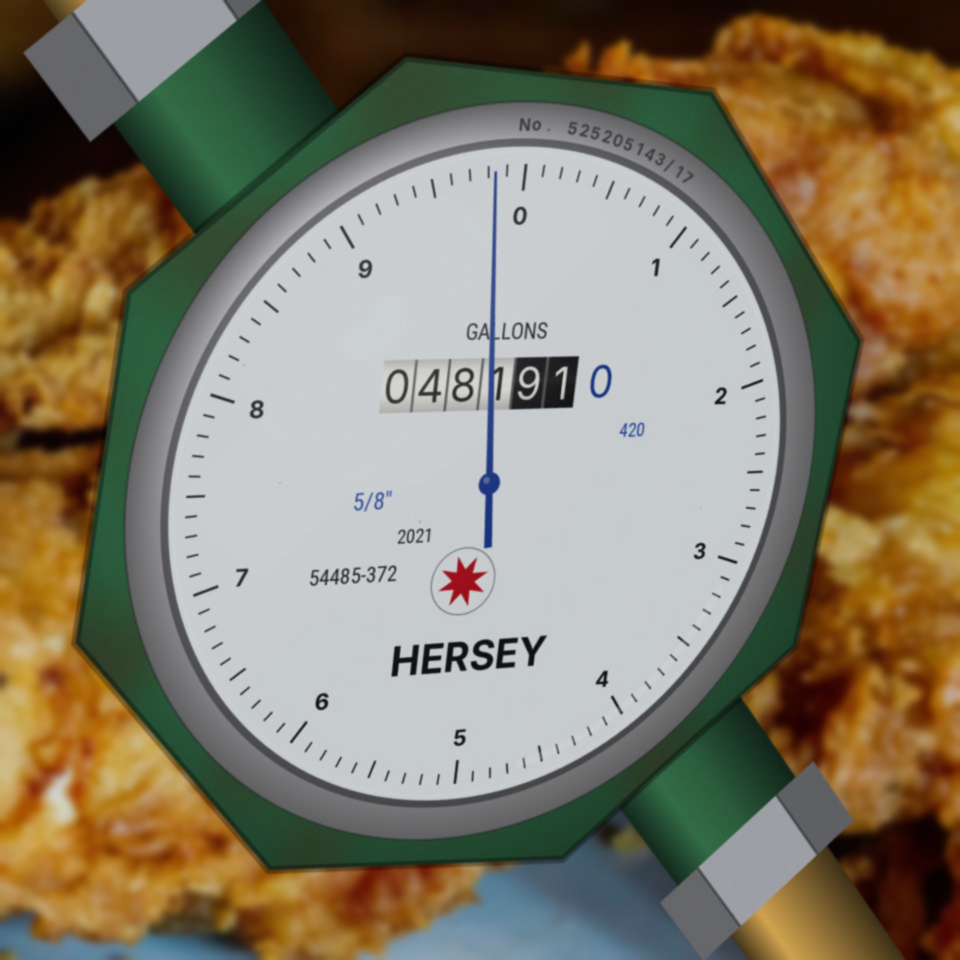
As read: **481909.8** gal
